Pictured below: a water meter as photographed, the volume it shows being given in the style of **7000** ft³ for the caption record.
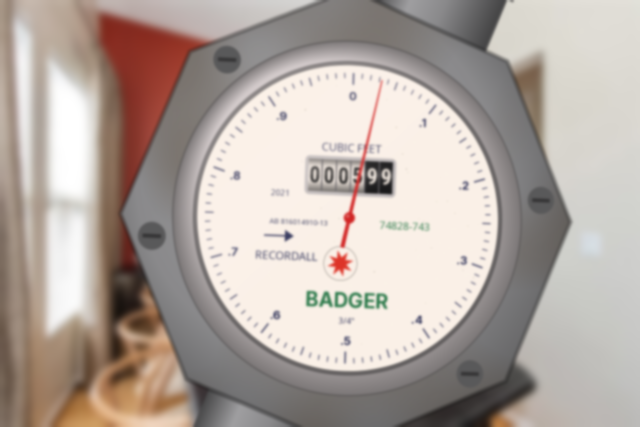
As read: **599.03** ft³
